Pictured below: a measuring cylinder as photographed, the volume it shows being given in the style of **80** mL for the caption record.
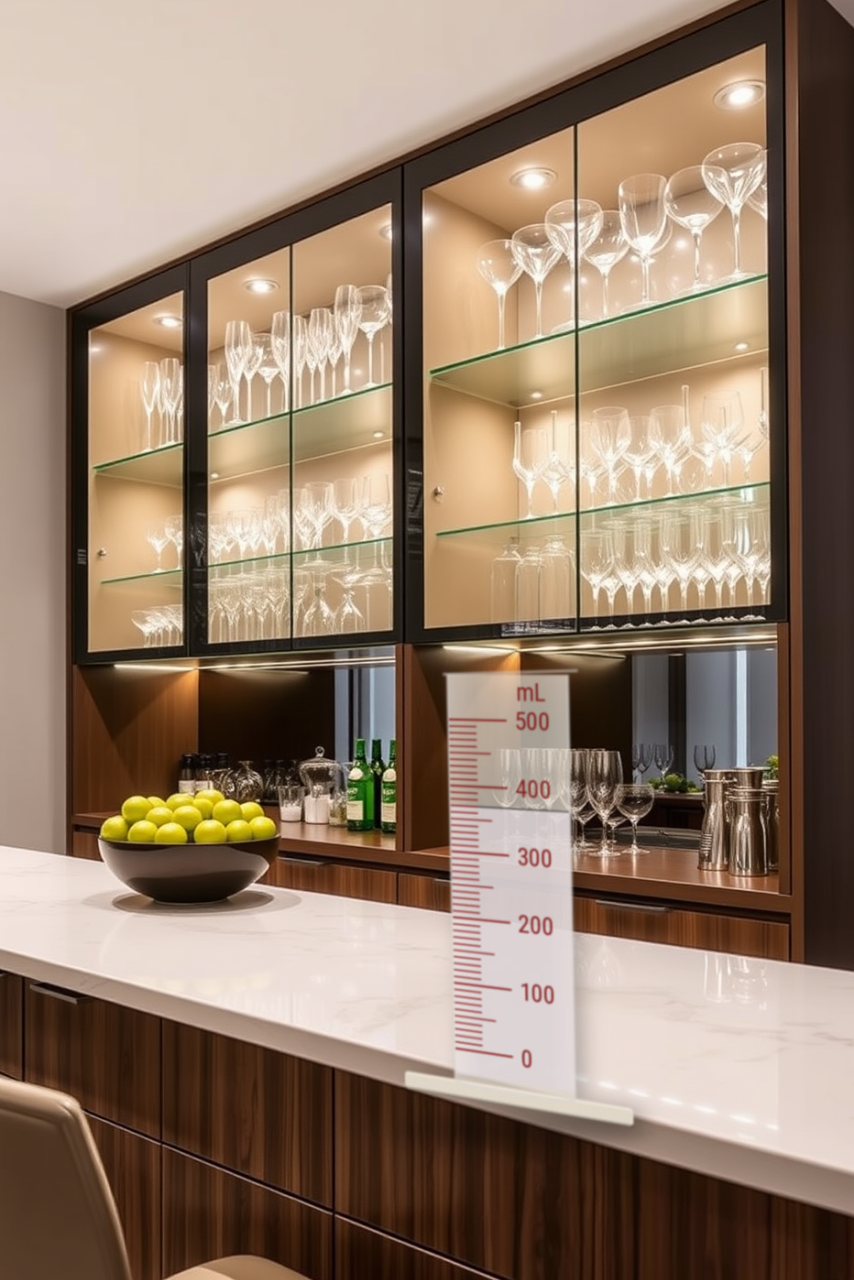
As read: **370** mL
